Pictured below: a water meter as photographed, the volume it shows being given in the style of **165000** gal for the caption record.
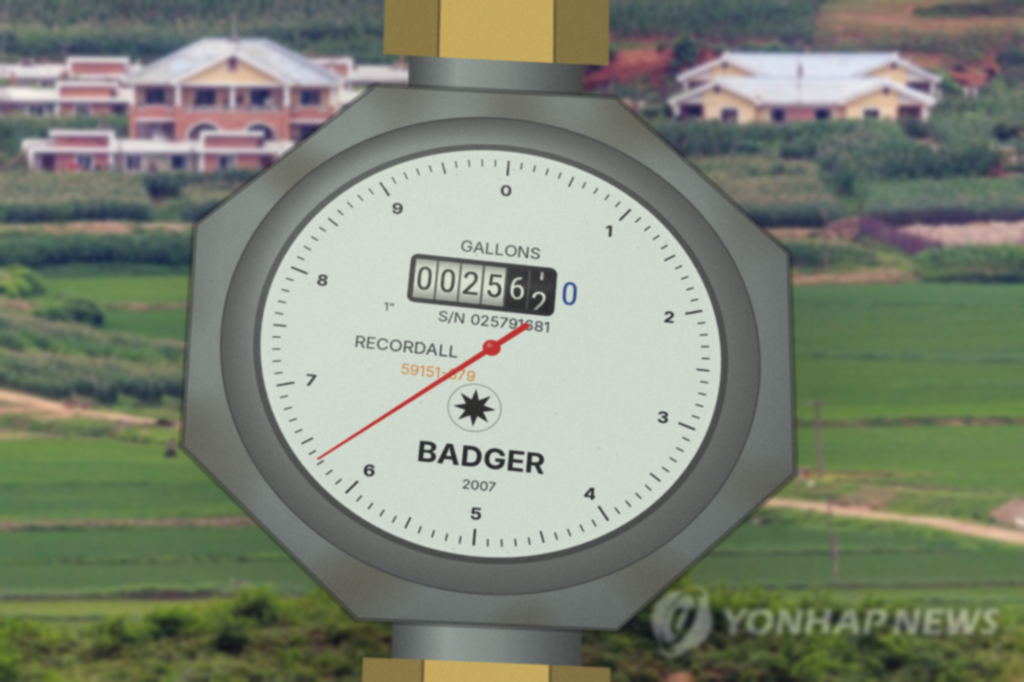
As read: **25616.3** gal
